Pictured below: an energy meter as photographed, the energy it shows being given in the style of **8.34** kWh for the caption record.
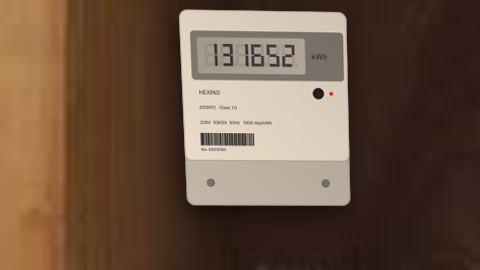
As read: **131652** kWh
